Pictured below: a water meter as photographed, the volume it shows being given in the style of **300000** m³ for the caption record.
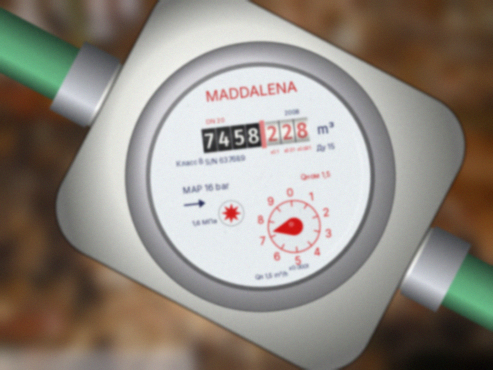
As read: **7458.2287** m³
